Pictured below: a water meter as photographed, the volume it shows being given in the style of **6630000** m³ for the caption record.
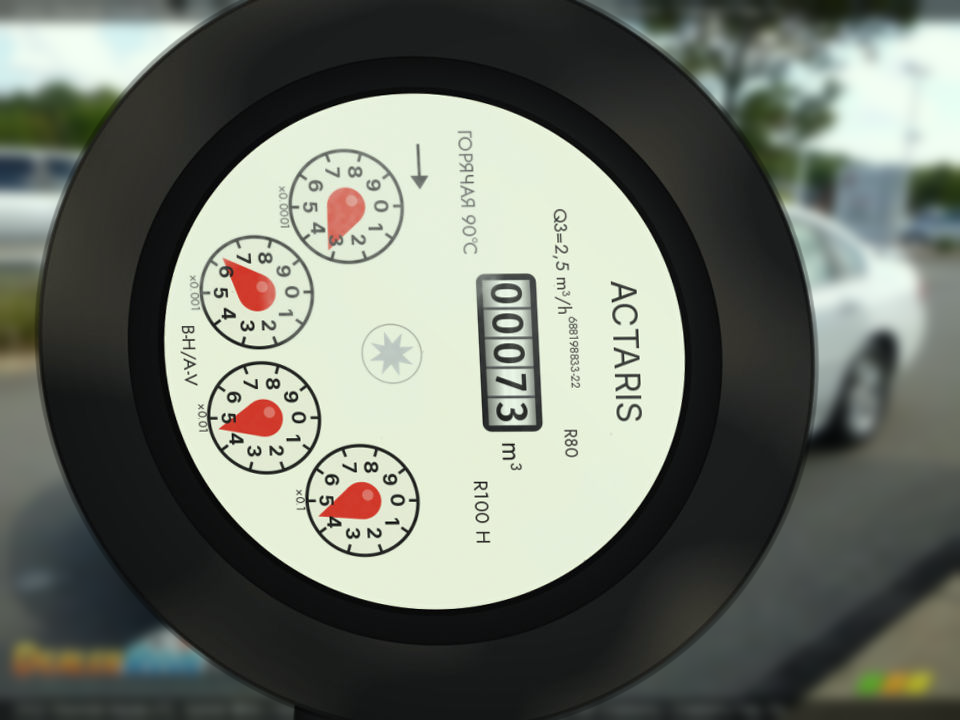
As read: **73.4463** m³
